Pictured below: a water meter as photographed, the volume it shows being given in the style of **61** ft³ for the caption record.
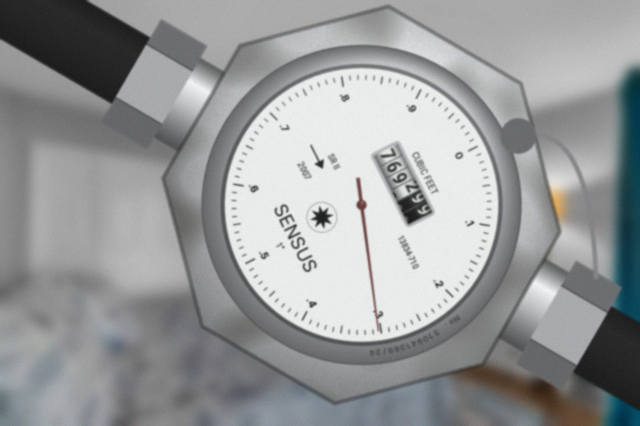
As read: **769299.30** ft³
